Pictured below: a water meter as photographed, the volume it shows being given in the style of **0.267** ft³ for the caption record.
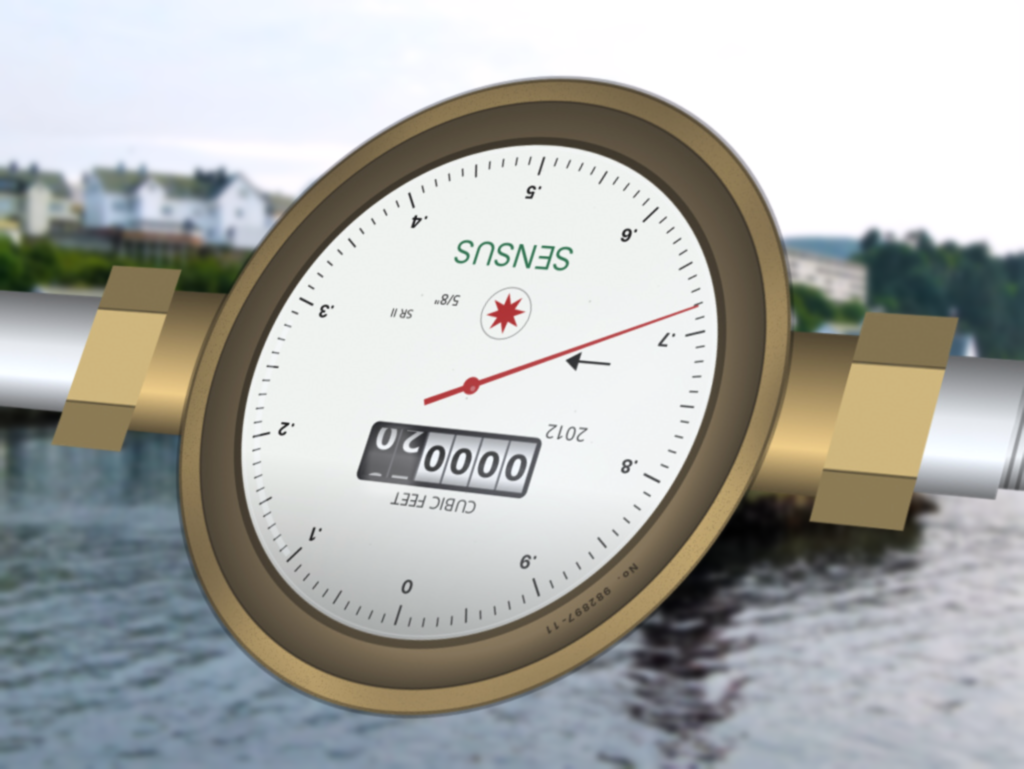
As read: **19.68** ft³
